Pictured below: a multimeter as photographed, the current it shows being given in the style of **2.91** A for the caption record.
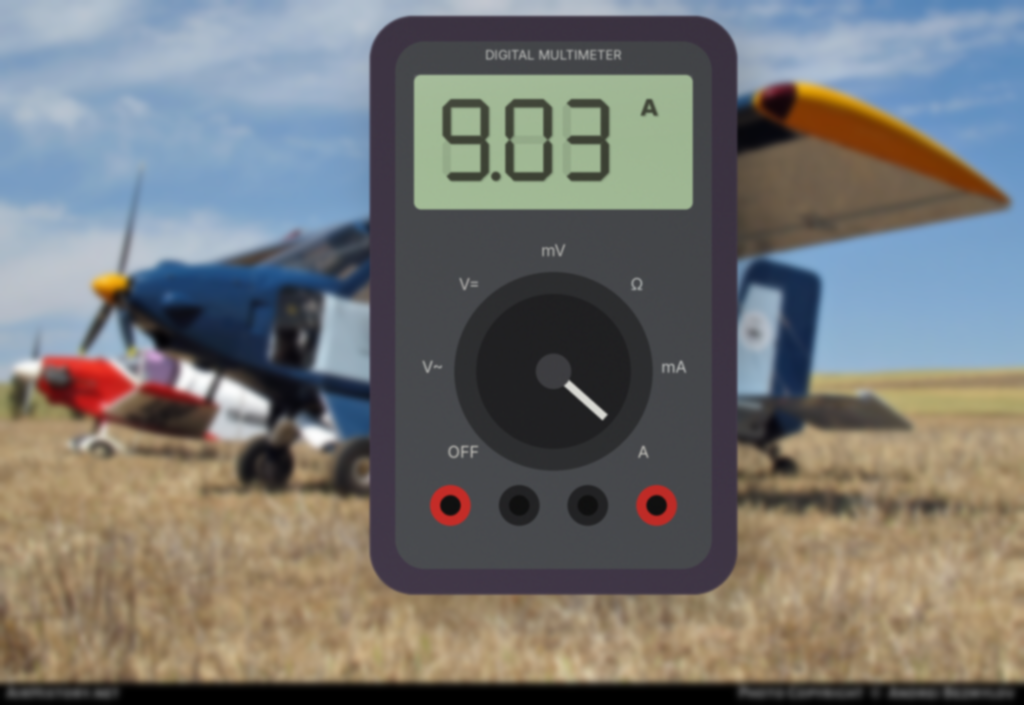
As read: **9.03** A
